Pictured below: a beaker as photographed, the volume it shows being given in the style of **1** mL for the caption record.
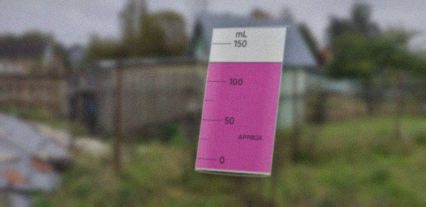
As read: **125** mL
